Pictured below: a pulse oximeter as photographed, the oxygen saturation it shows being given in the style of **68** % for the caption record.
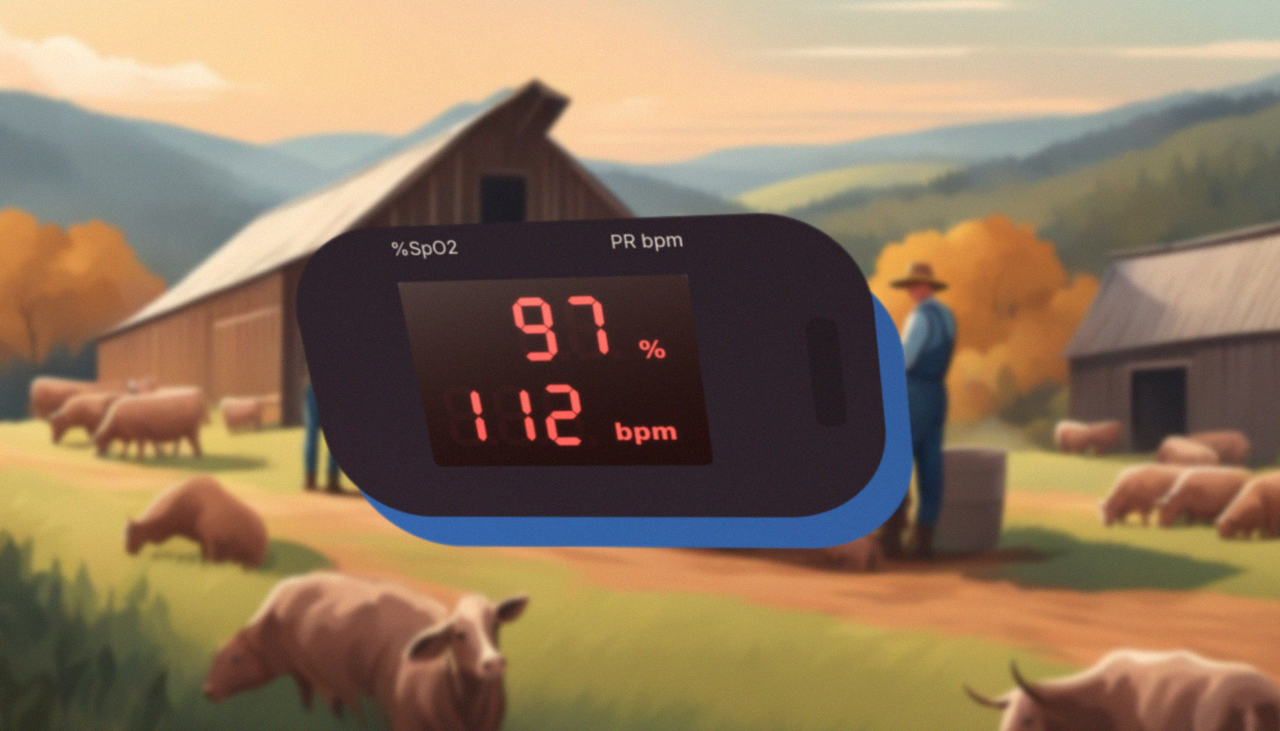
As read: **97** %
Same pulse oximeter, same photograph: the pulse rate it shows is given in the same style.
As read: **112** bpm
